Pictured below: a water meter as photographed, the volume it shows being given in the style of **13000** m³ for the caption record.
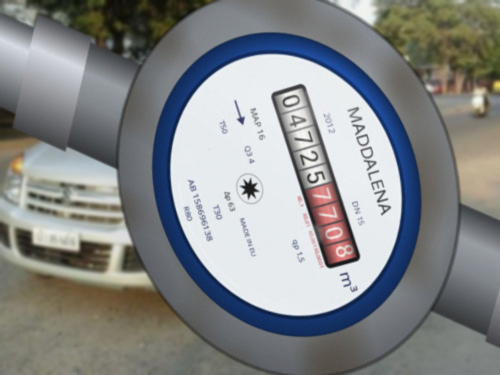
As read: **4725.7708** m³
